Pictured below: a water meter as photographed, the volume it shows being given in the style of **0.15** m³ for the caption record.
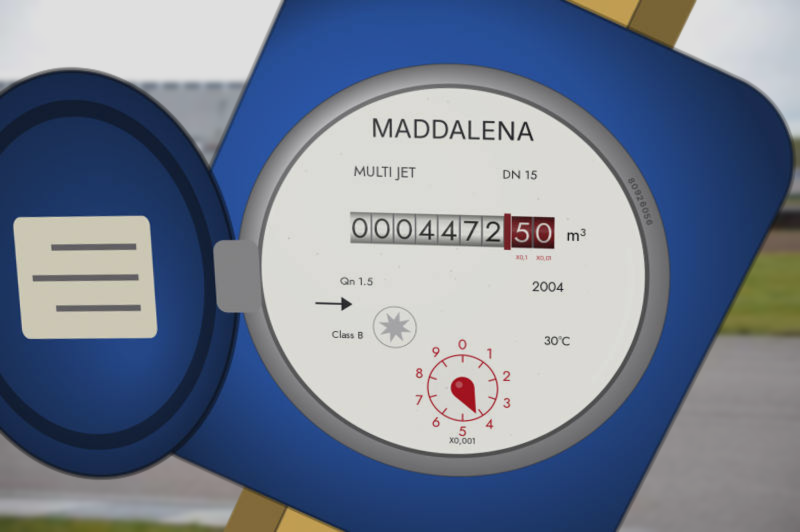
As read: **4472.504** m³
